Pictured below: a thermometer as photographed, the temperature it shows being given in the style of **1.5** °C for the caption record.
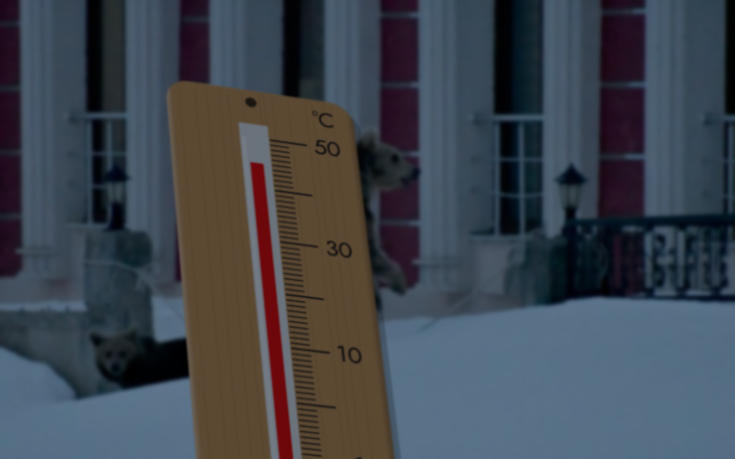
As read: **45** °C
